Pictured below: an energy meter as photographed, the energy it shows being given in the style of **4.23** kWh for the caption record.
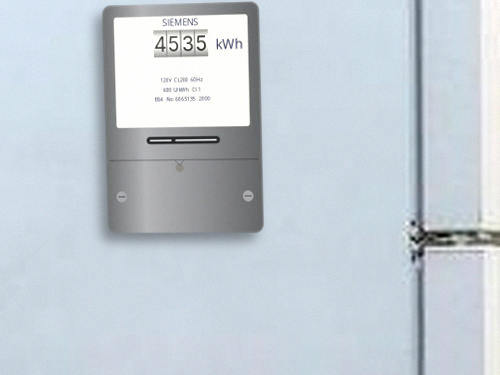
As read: **4535** kWh
